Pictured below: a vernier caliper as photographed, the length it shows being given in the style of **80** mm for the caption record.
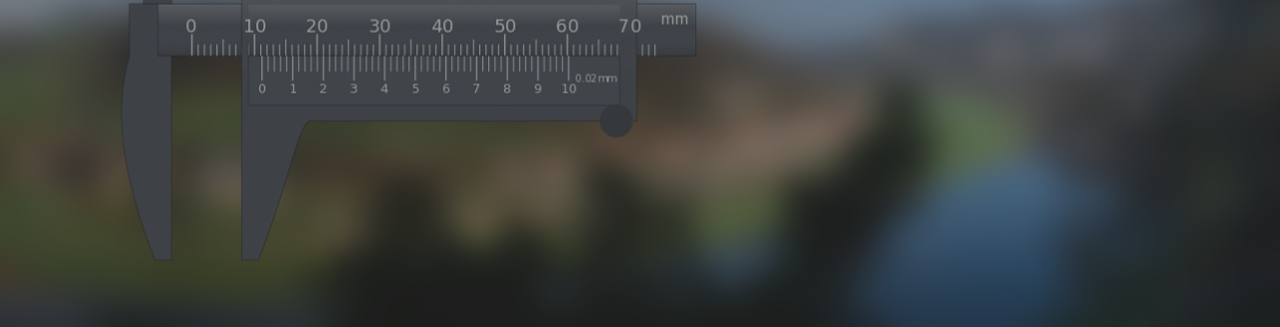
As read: **11.2** mm
